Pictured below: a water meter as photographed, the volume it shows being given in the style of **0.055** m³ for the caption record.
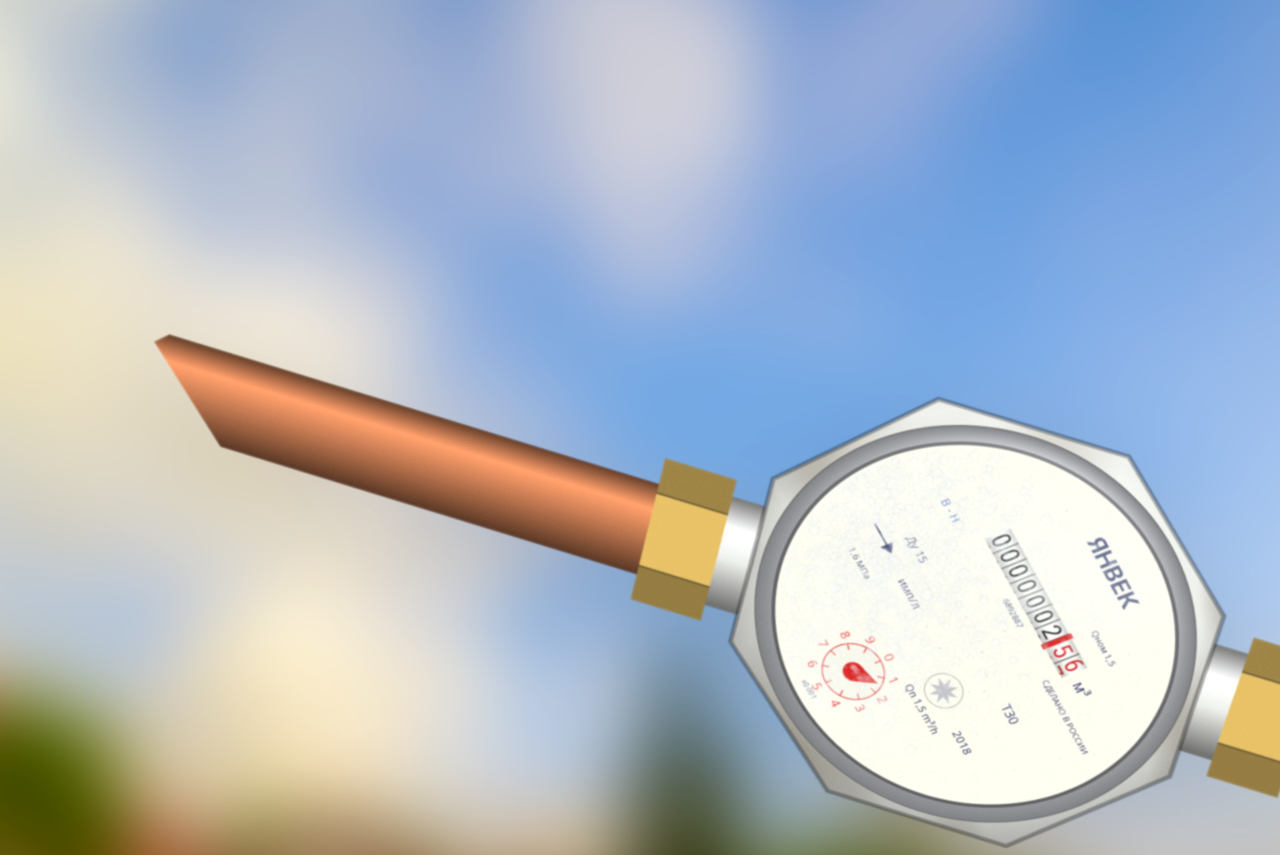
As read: **2.561** m³
